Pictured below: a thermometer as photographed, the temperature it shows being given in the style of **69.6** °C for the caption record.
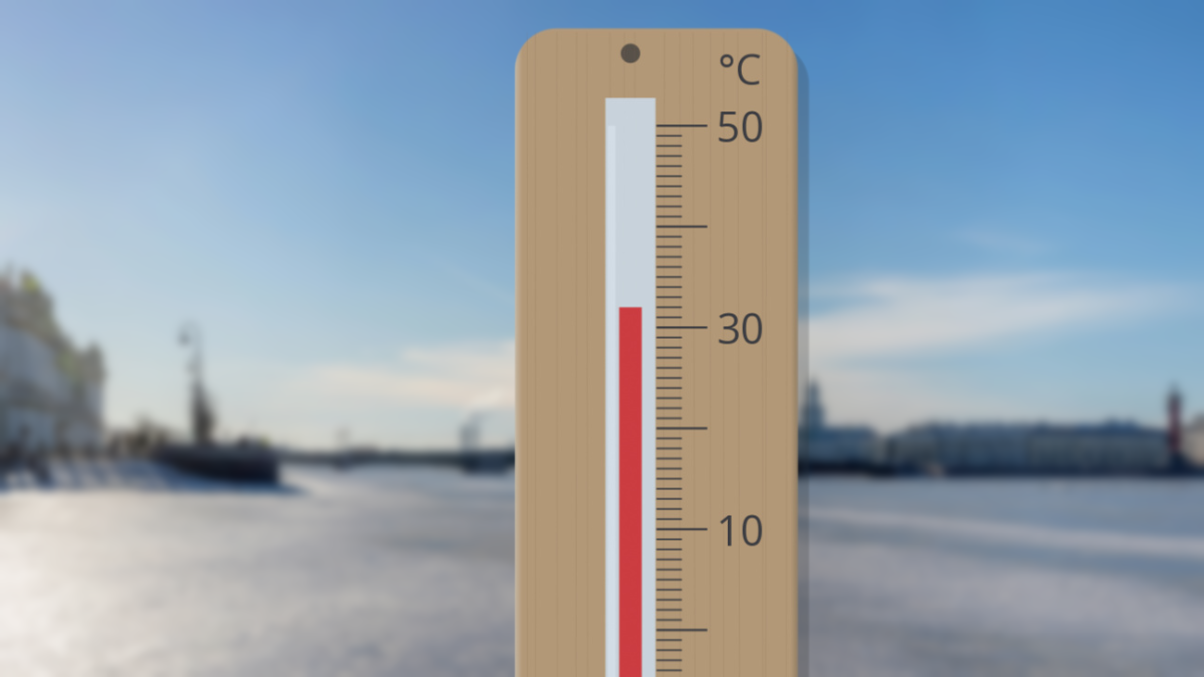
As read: **32** °C
